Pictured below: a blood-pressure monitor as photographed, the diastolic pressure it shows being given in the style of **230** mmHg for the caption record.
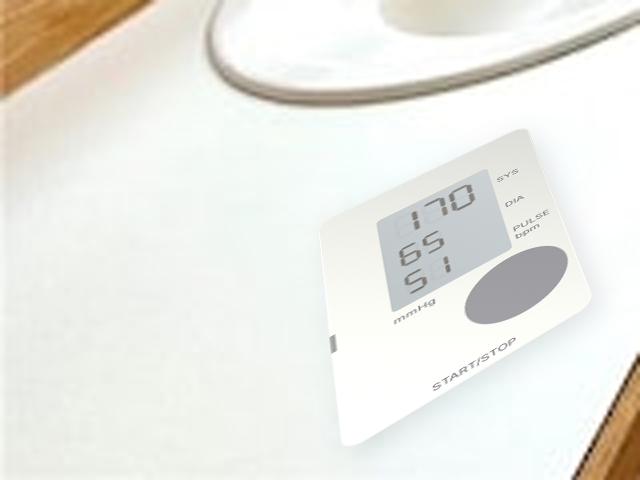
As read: **65** mmHg
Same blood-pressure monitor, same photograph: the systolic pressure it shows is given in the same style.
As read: **170** mmHg
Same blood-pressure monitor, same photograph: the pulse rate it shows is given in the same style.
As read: **51** bpm
